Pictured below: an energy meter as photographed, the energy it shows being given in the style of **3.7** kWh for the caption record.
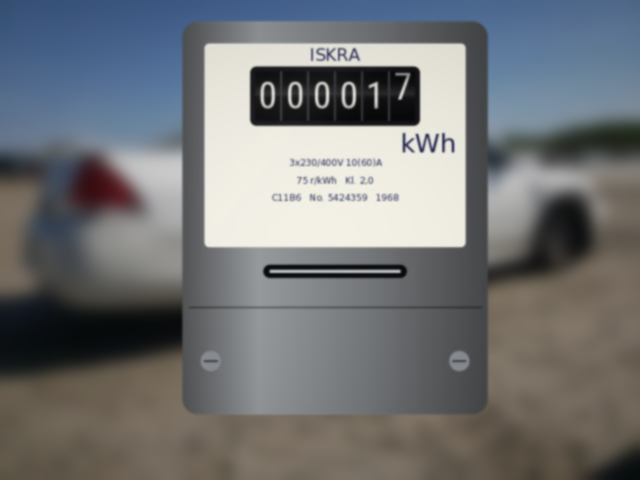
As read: **17** kWh
